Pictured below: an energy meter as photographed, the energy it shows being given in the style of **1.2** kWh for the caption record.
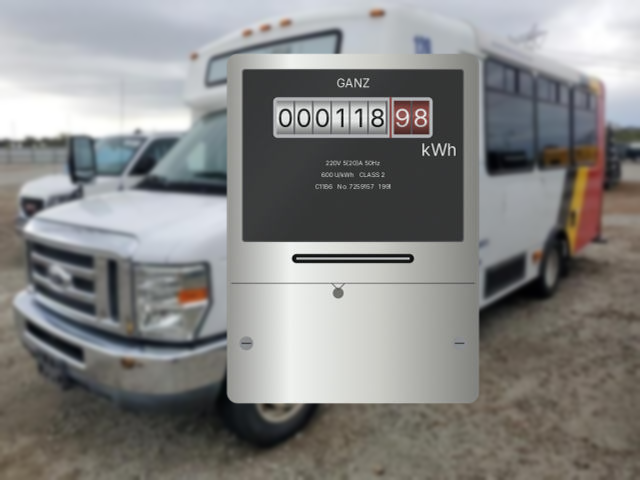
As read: **118.98** kWh
